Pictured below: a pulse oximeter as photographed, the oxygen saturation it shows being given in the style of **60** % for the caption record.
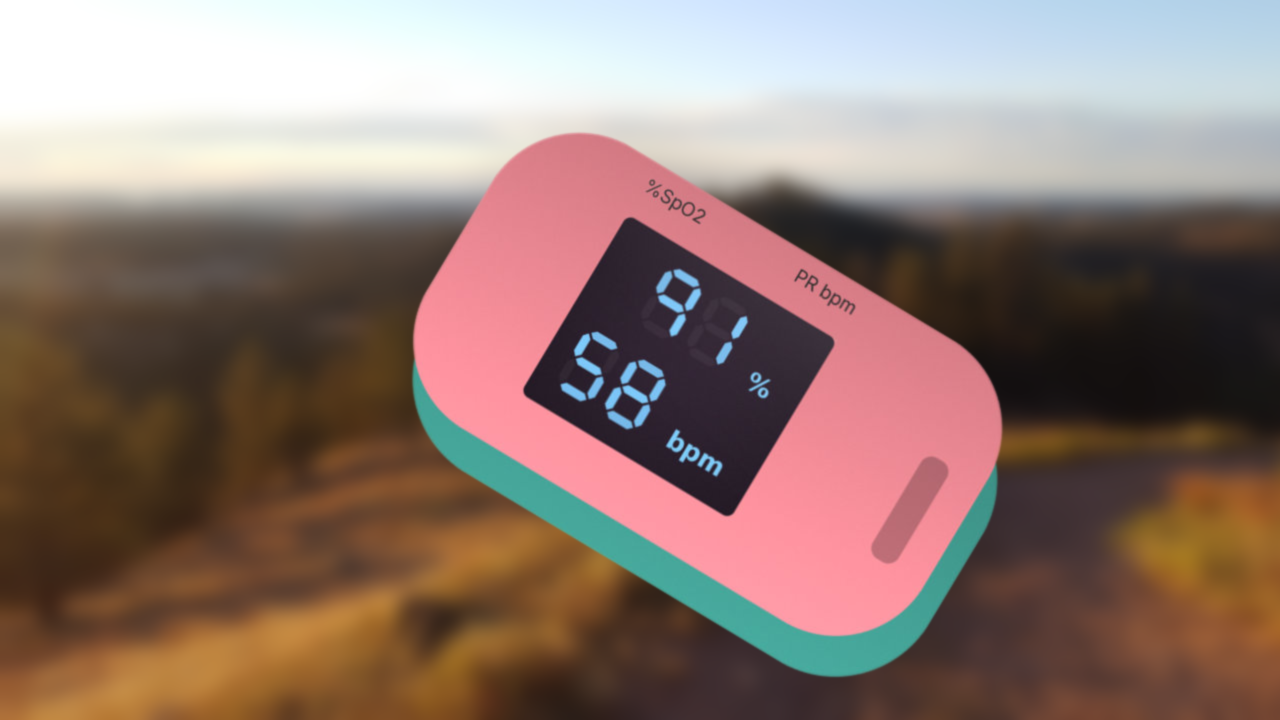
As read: **91** %
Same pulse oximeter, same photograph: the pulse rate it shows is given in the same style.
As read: **58** bpm
